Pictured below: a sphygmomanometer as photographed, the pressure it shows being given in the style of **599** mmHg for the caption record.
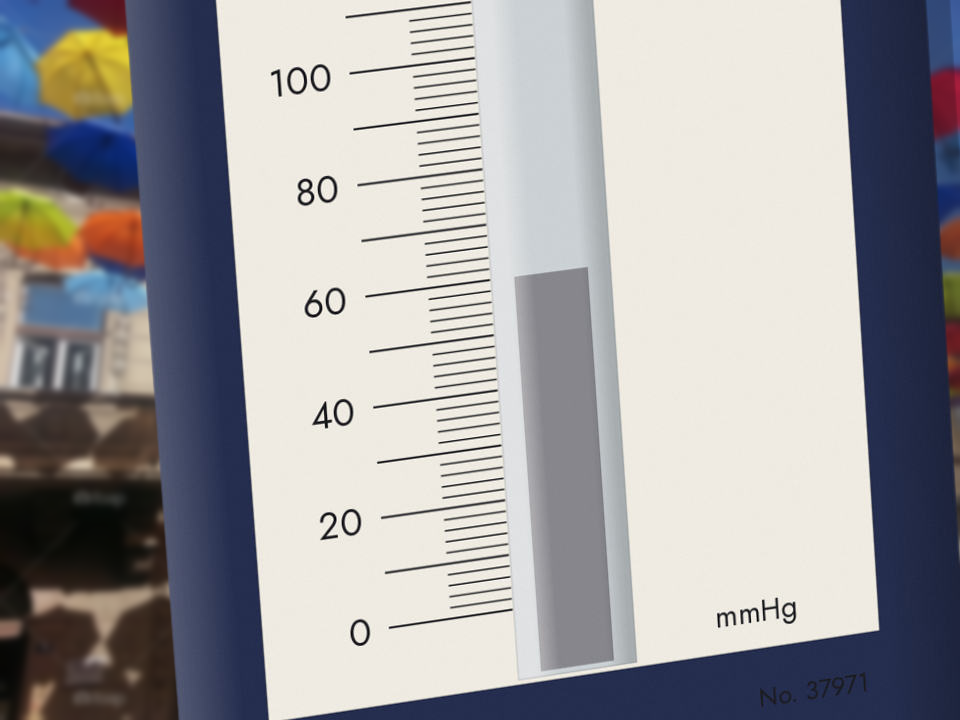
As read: **60** mmHg
